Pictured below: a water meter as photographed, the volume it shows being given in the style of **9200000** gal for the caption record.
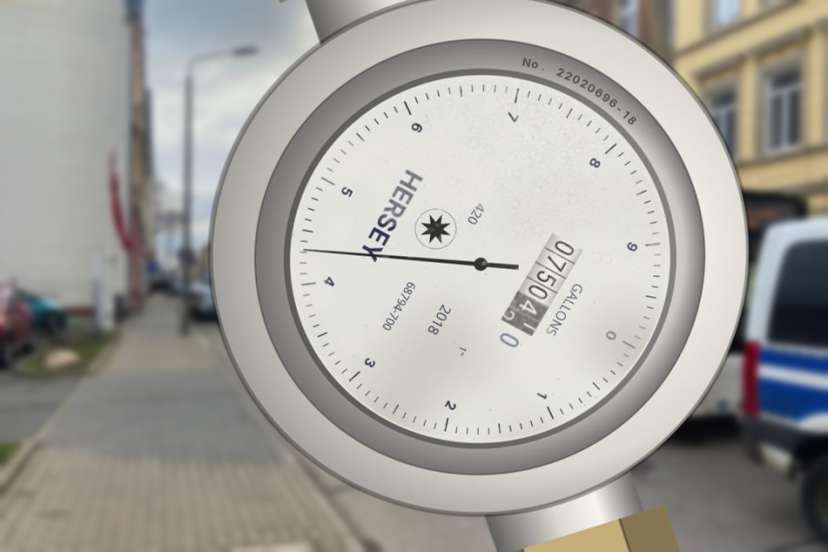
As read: **750414.3** gal
